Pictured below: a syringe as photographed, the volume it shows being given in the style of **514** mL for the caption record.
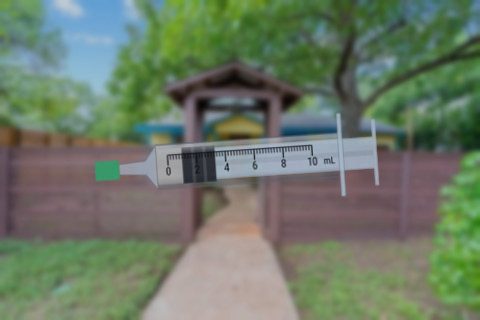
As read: **1** mL
